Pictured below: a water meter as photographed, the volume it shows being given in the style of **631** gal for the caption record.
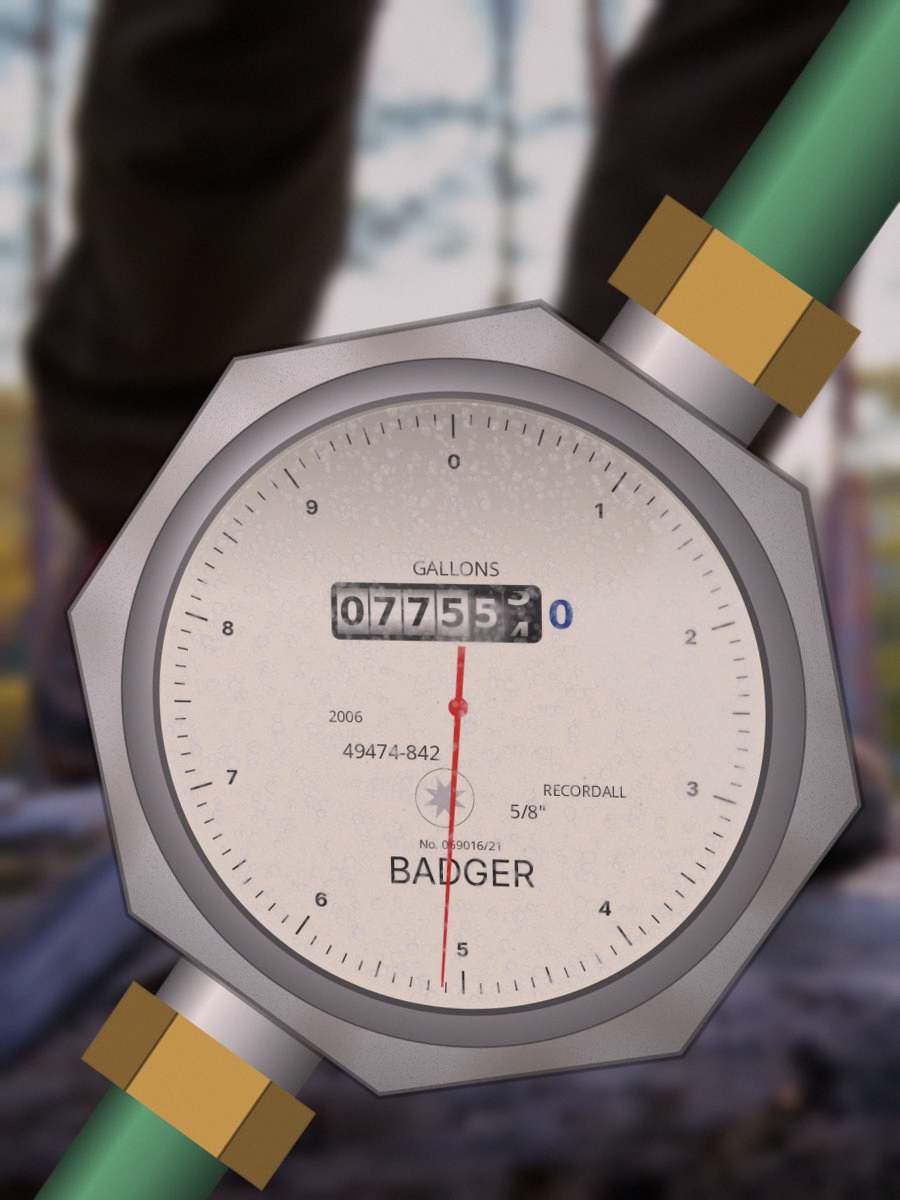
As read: **775535.1** gal
